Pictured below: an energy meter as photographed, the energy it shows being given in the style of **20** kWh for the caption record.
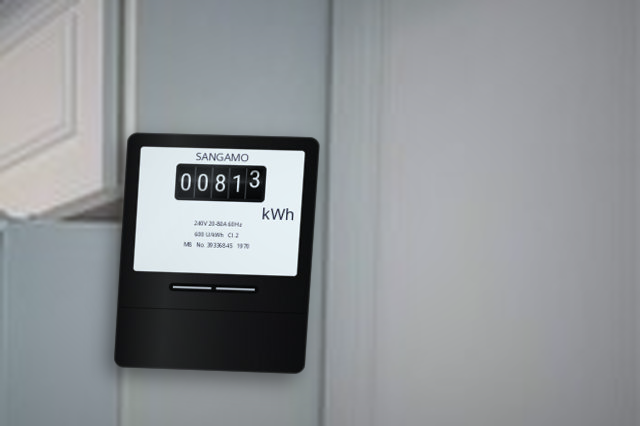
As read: **813** kWh
